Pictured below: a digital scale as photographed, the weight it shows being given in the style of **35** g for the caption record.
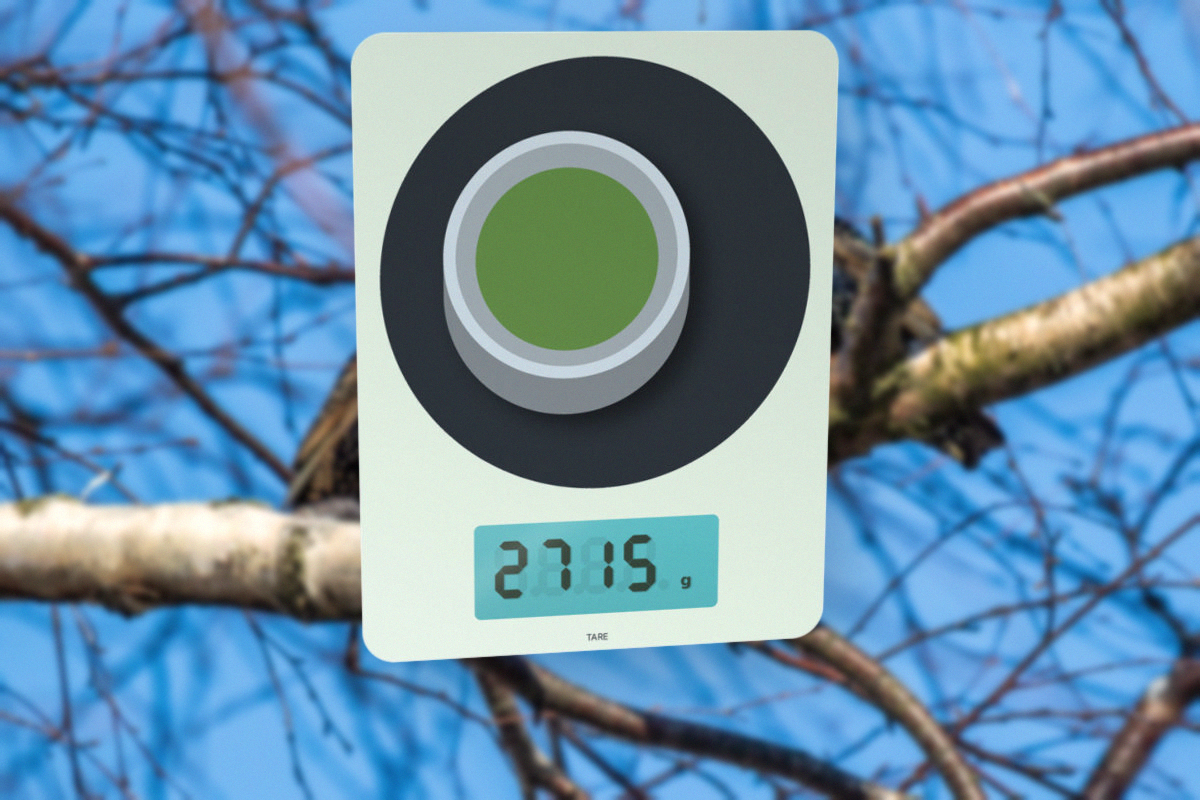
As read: **2715** g
